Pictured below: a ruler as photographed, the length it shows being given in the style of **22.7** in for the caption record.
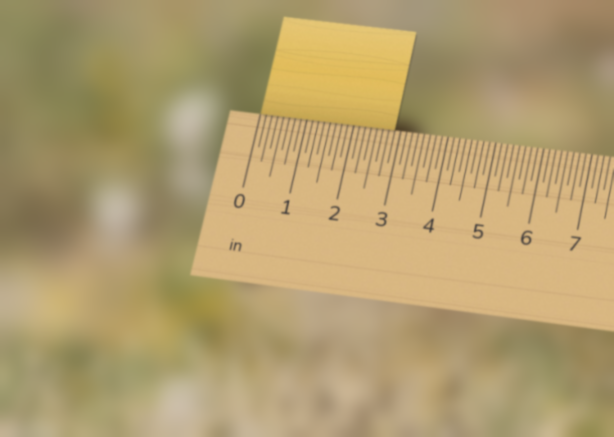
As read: **2.875** in
